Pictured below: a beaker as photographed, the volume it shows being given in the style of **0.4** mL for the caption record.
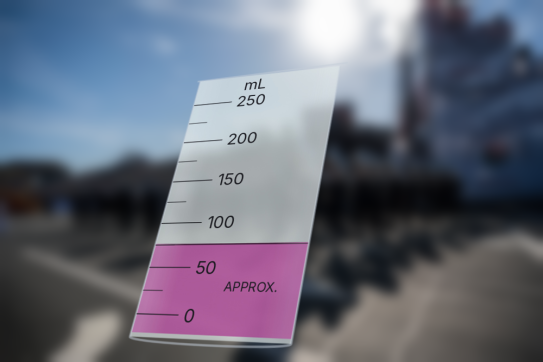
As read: **75** mL
